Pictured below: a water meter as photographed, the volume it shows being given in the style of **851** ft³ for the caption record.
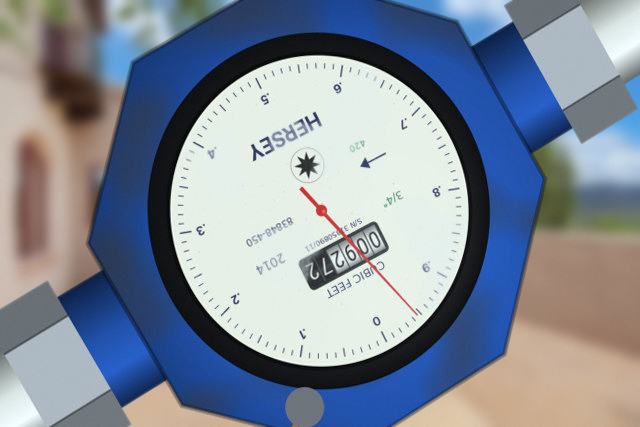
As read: **9271.95** ft³
